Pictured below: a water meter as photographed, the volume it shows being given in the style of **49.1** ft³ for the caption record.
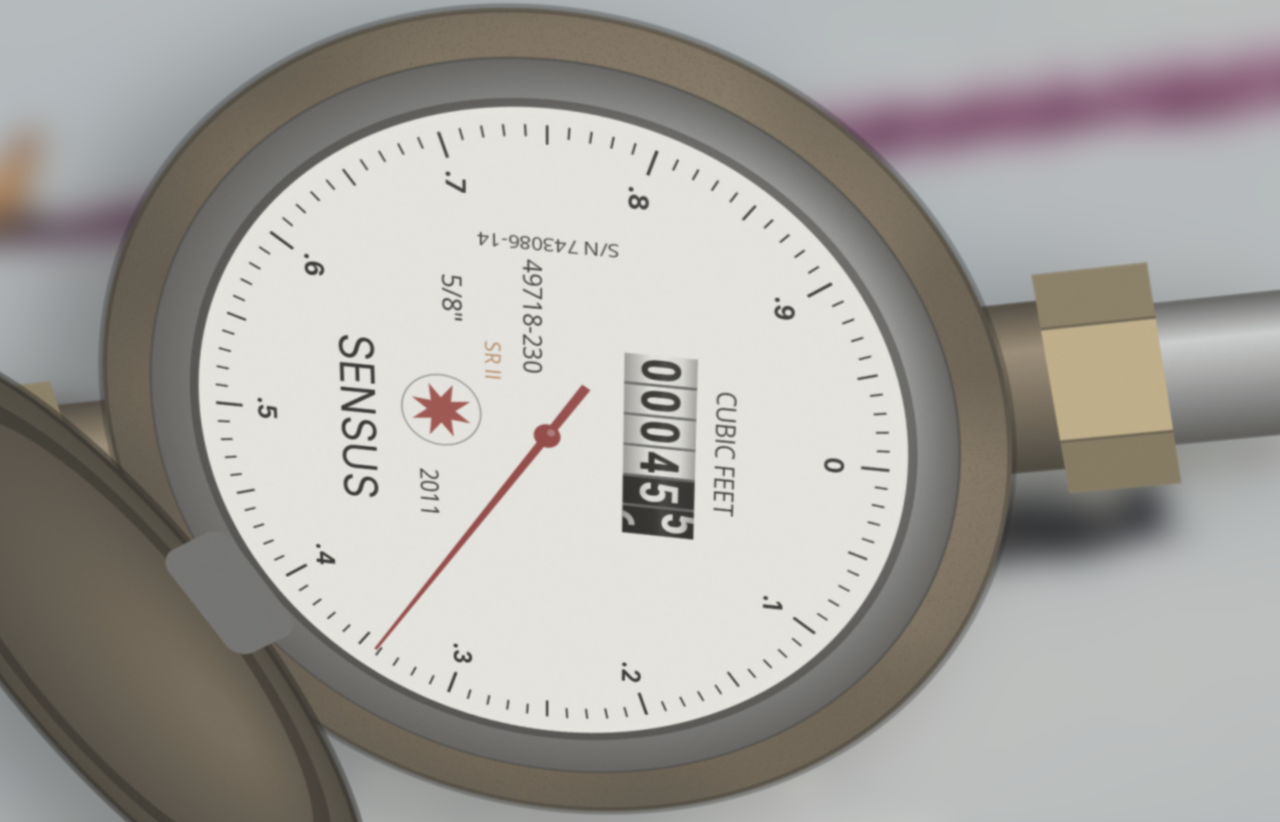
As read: **455.34** ft³
